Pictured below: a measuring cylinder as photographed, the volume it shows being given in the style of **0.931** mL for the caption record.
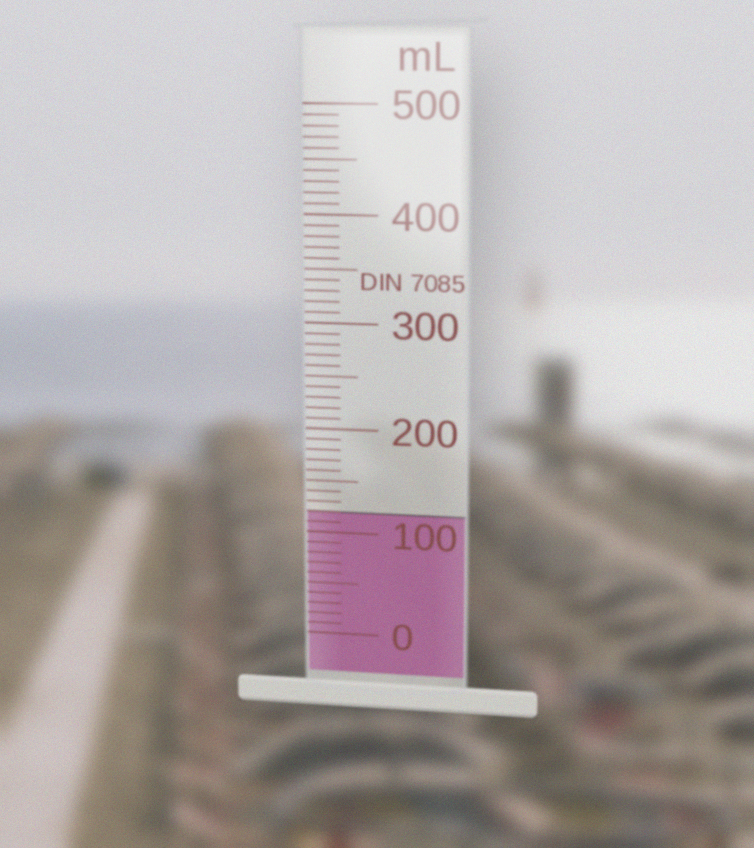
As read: **120** mL
